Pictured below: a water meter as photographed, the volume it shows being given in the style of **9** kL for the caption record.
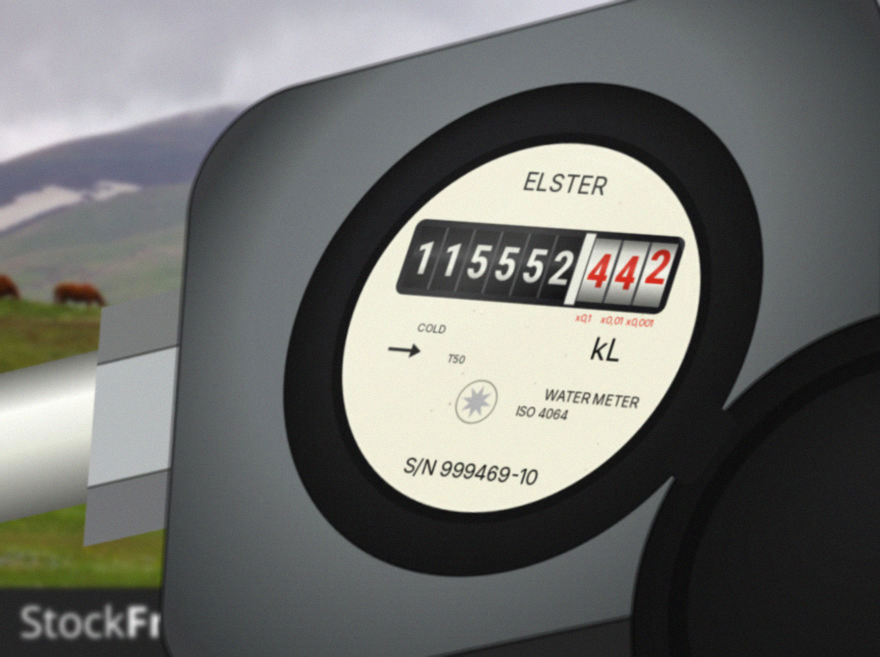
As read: **115552.442** kL
